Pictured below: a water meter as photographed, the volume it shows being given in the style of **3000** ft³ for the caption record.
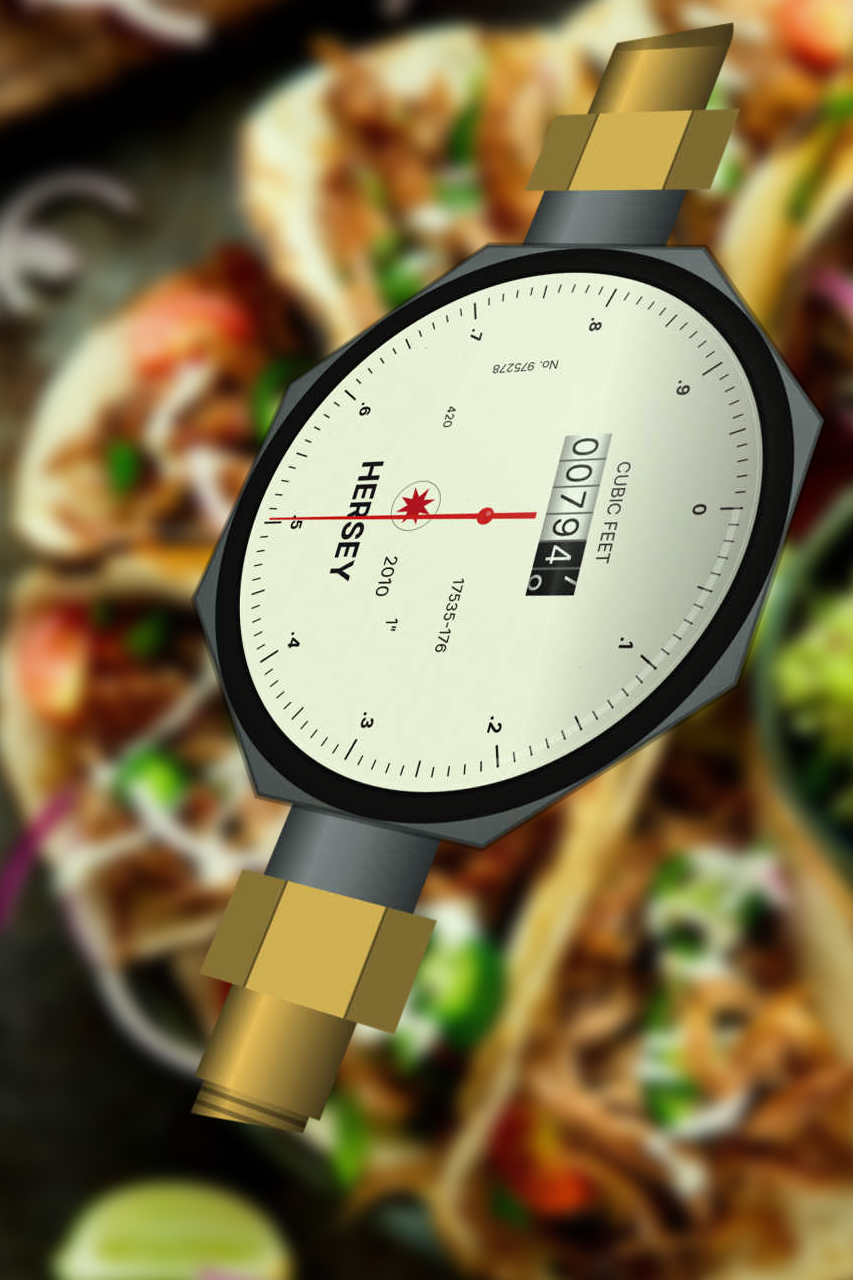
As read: **7947.50** ft³
